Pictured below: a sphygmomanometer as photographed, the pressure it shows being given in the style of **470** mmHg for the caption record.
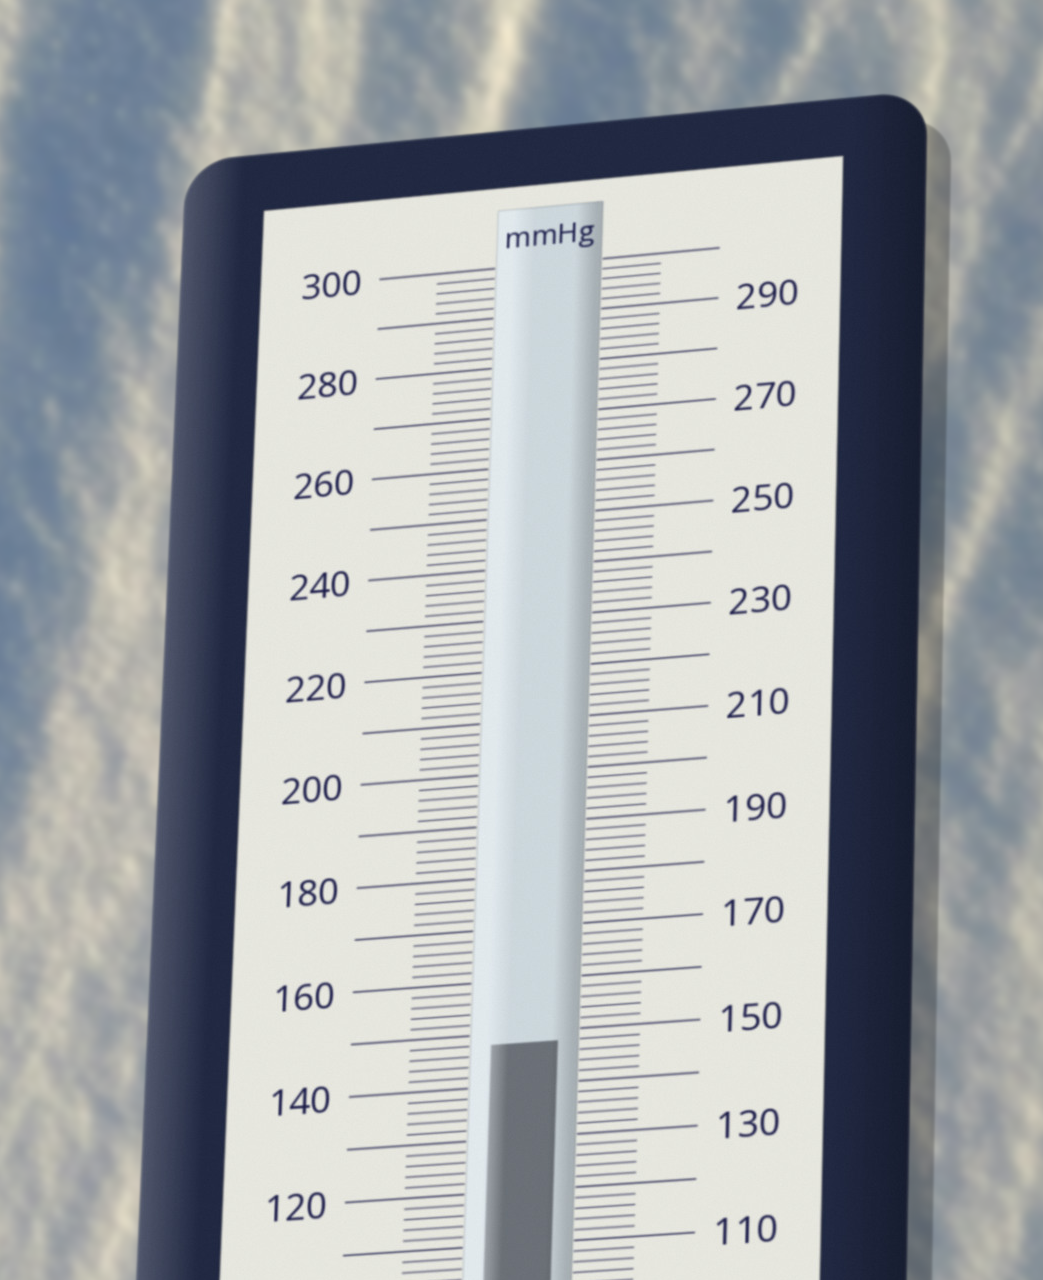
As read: **148** mmHg
